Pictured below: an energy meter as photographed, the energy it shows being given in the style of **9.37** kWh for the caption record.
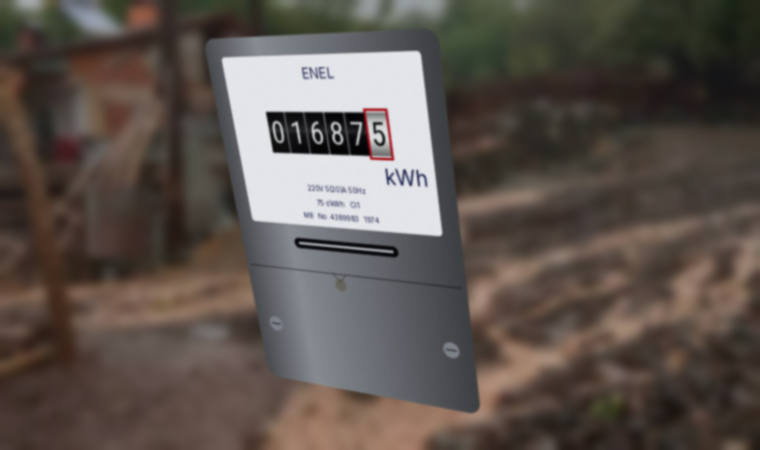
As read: **1687.5** kWh
